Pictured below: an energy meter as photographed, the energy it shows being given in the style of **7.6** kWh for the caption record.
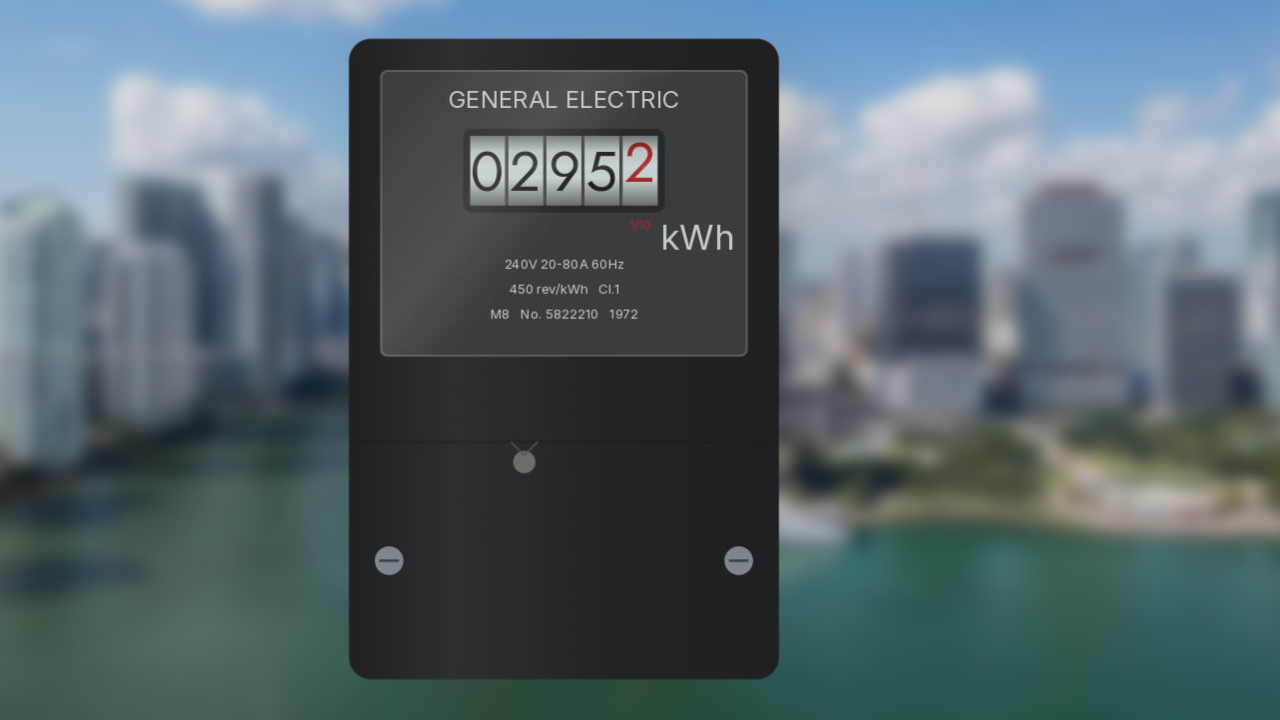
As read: **295.2** kWh
